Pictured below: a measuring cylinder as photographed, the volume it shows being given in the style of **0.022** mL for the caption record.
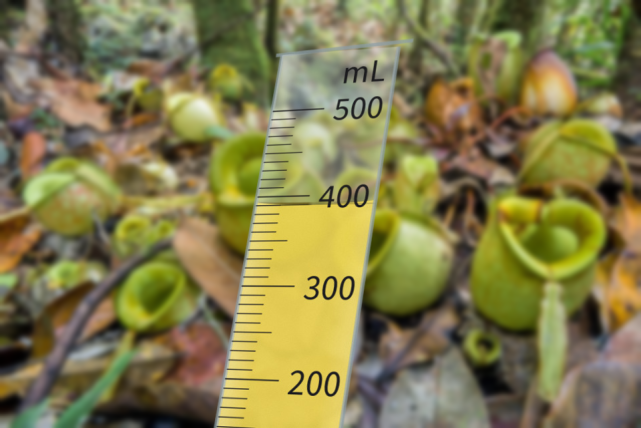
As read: **390** mL
